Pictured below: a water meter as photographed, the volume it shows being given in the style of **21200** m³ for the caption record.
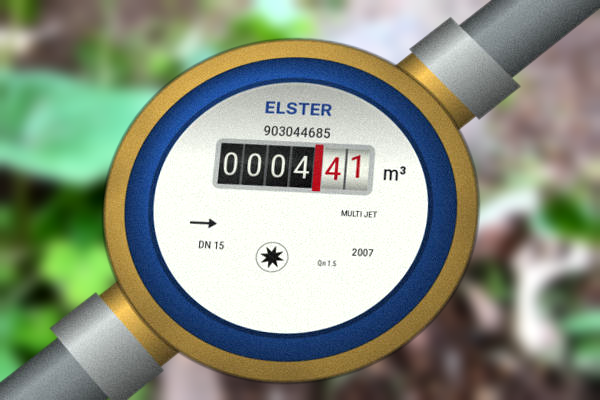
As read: **4.41** m³
